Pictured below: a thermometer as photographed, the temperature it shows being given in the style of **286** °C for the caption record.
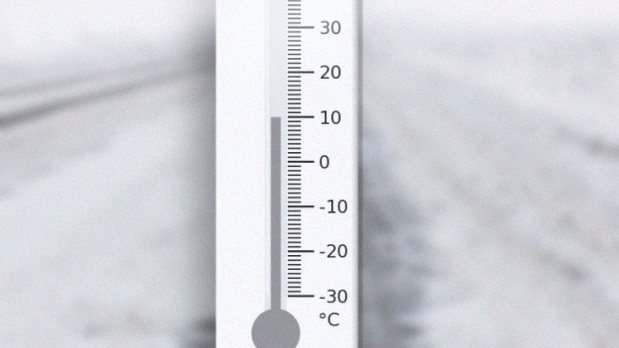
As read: **10** °C
